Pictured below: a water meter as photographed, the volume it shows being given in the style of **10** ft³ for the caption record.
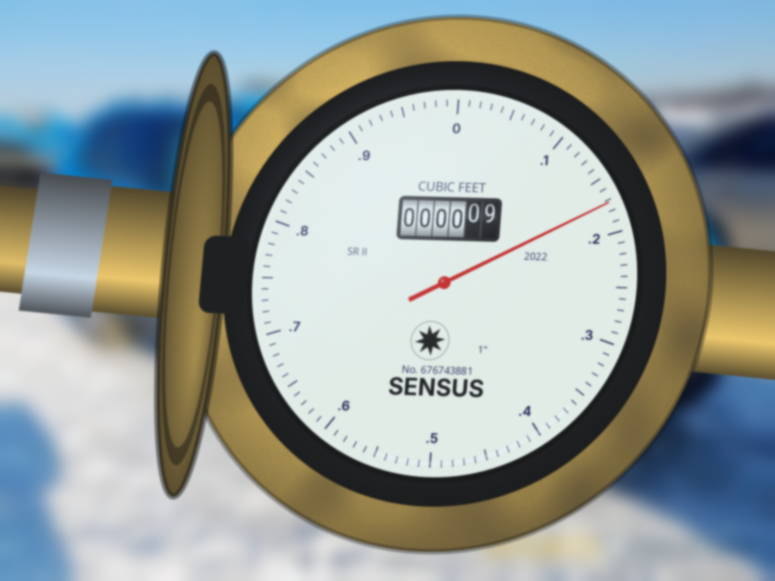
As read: **9.17** ft³
